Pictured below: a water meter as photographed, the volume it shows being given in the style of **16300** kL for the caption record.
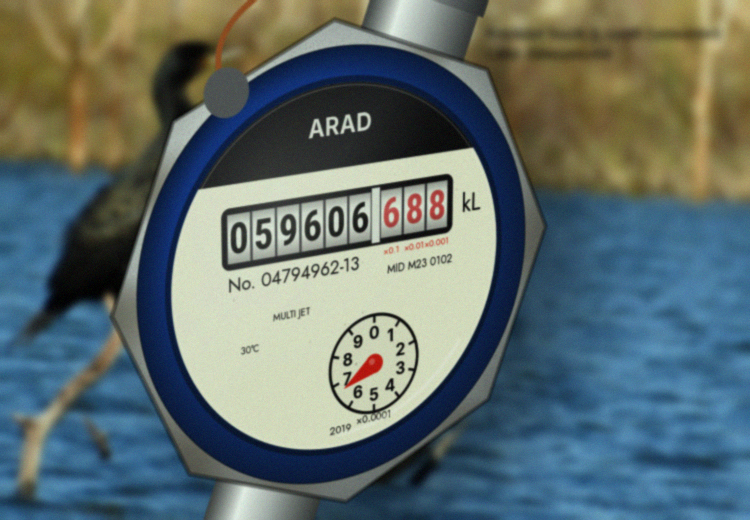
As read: **59606.6886** kL
